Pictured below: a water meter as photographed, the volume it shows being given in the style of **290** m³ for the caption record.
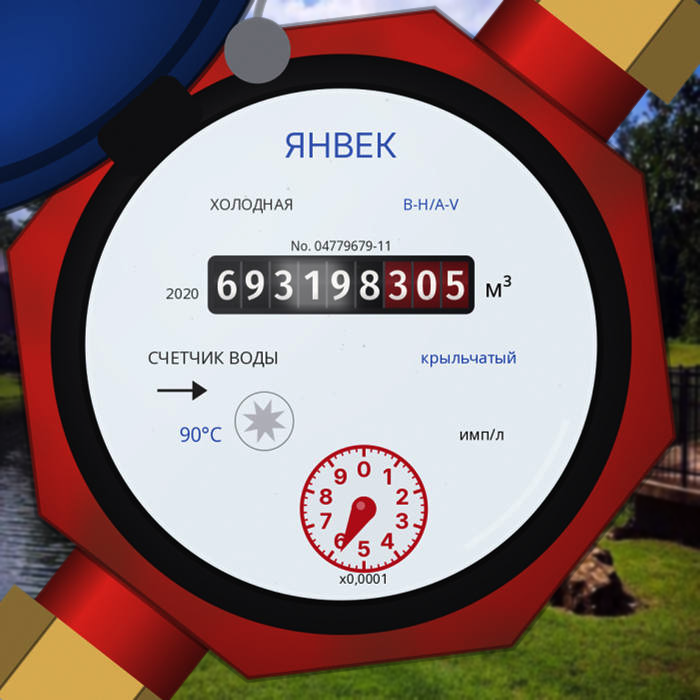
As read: **693198.3055** m³
